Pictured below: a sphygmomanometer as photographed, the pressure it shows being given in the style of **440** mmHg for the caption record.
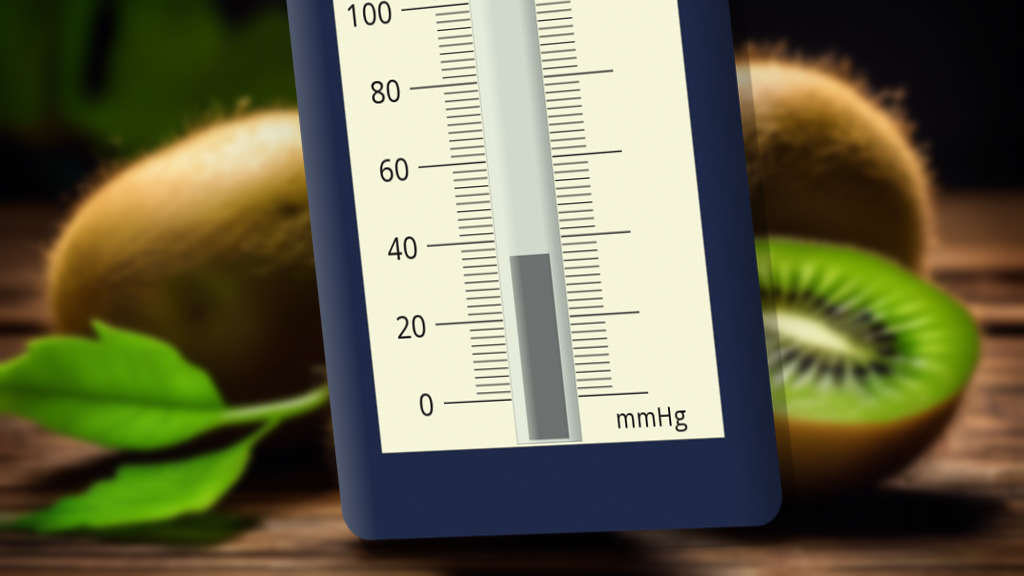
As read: **36** mmHg
